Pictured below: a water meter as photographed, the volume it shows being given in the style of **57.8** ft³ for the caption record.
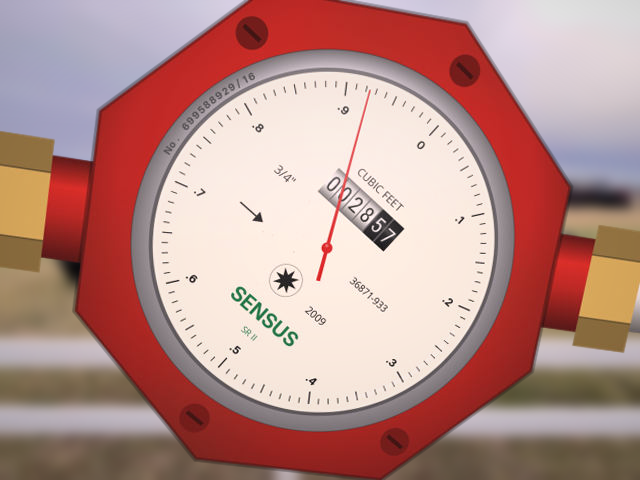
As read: **2856.92** ft³
